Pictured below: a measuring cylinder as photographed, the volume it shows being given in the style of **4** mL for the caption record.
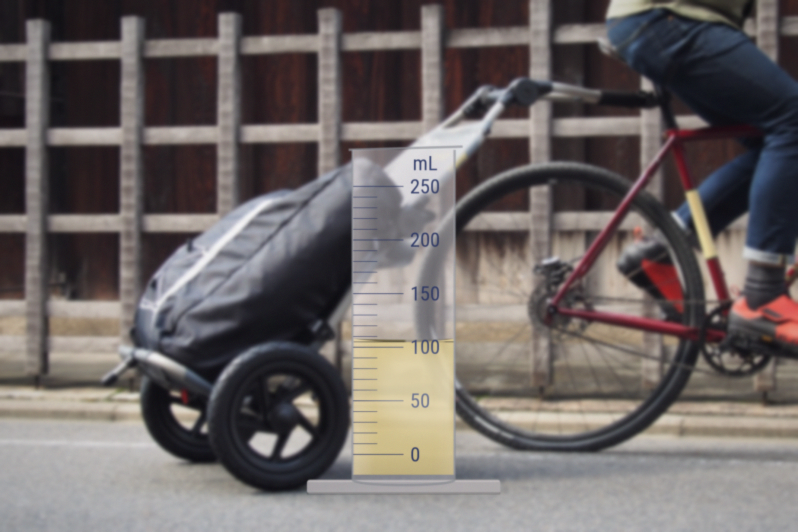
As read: **105** mL
